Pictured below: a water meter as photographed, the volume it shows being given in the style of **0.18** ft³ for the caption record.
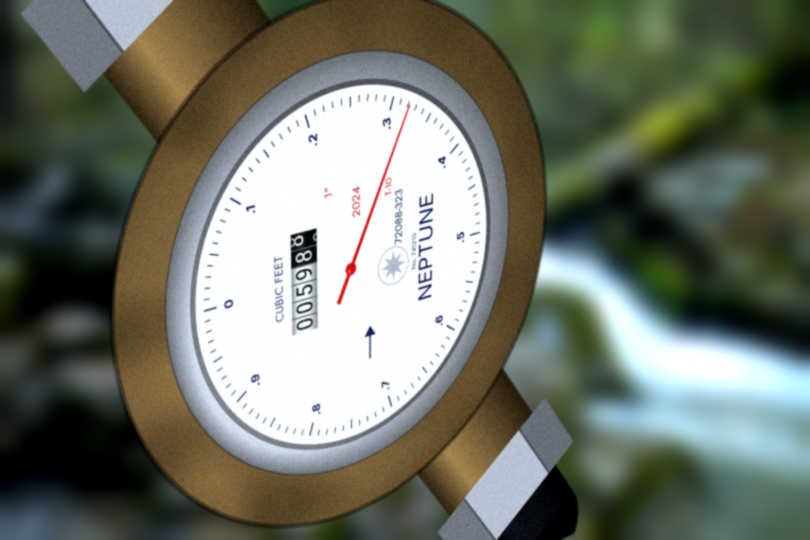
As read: **5988.32** ft³
